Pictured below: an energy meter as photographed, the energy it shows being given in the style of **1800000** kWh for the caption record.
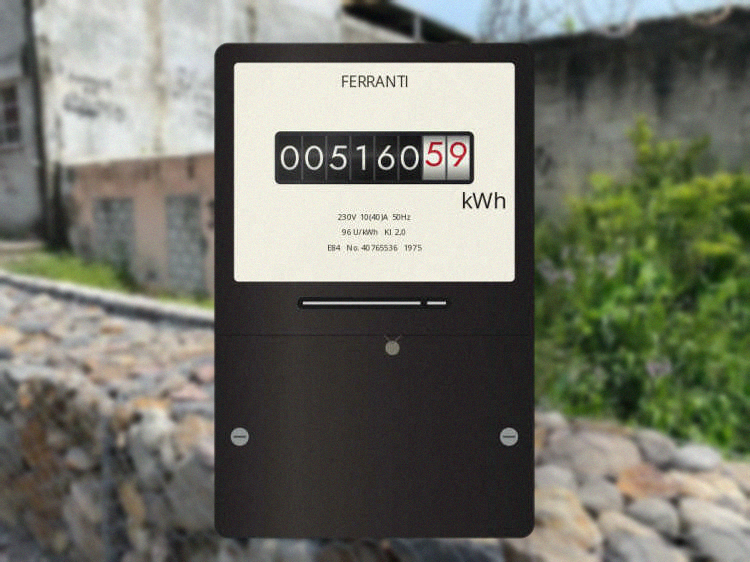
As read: **5160.59** kWh
